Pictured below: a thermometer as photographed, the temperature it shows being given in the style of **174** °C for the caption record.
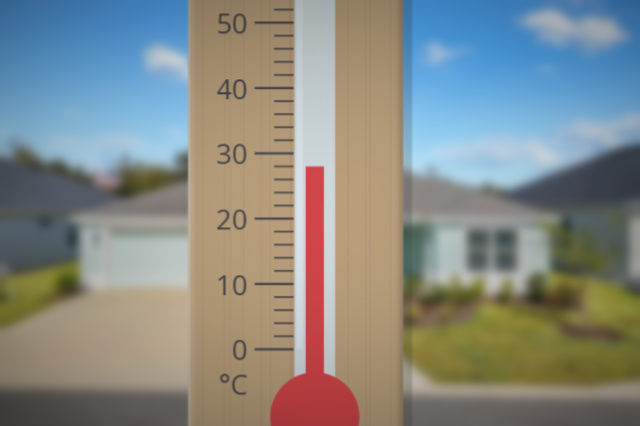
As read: **28** °C
